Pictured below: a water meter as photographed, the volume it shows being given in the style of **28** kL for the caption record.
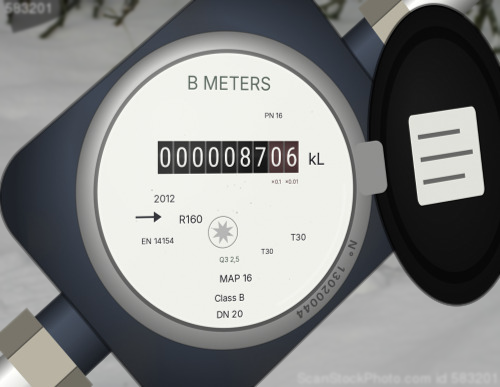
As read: **87.06** kL
